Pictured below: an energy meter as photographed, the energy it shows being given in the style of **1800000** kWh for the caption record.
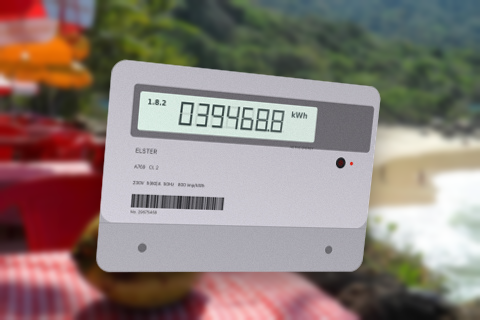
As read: **39468.8** kWh
